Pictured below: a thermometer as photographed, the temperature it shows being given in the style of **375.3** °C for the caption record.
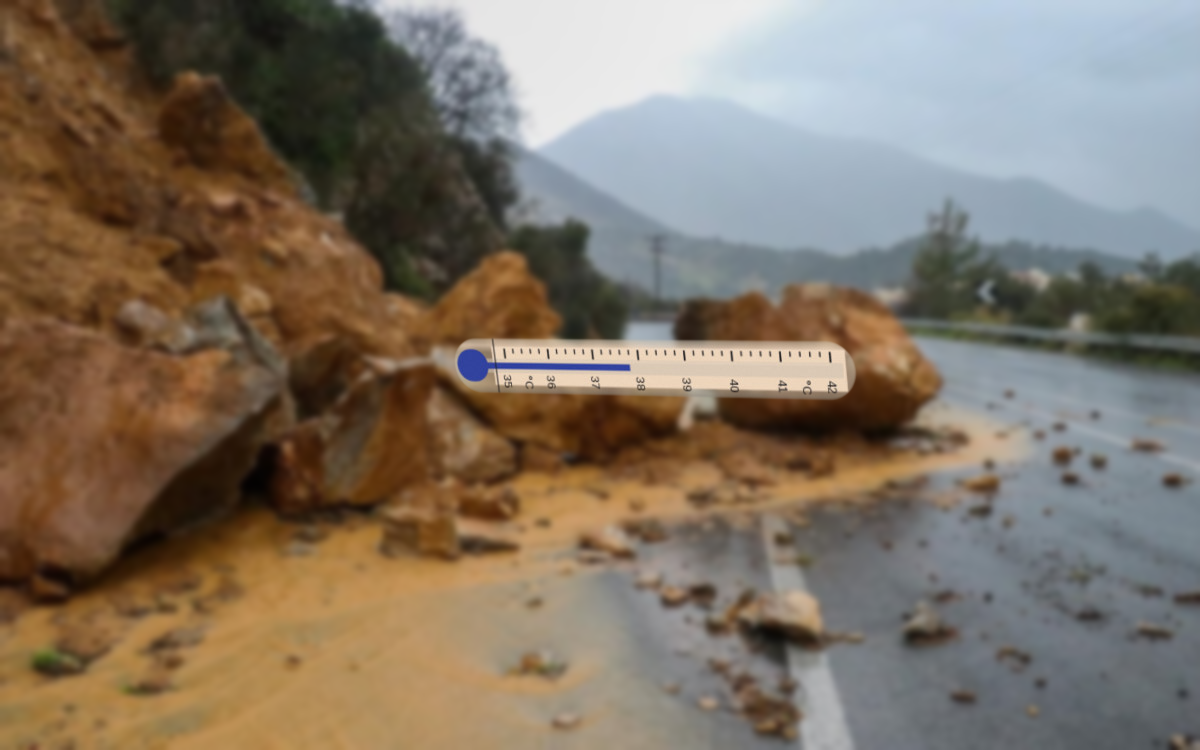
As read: **37.8** °C
